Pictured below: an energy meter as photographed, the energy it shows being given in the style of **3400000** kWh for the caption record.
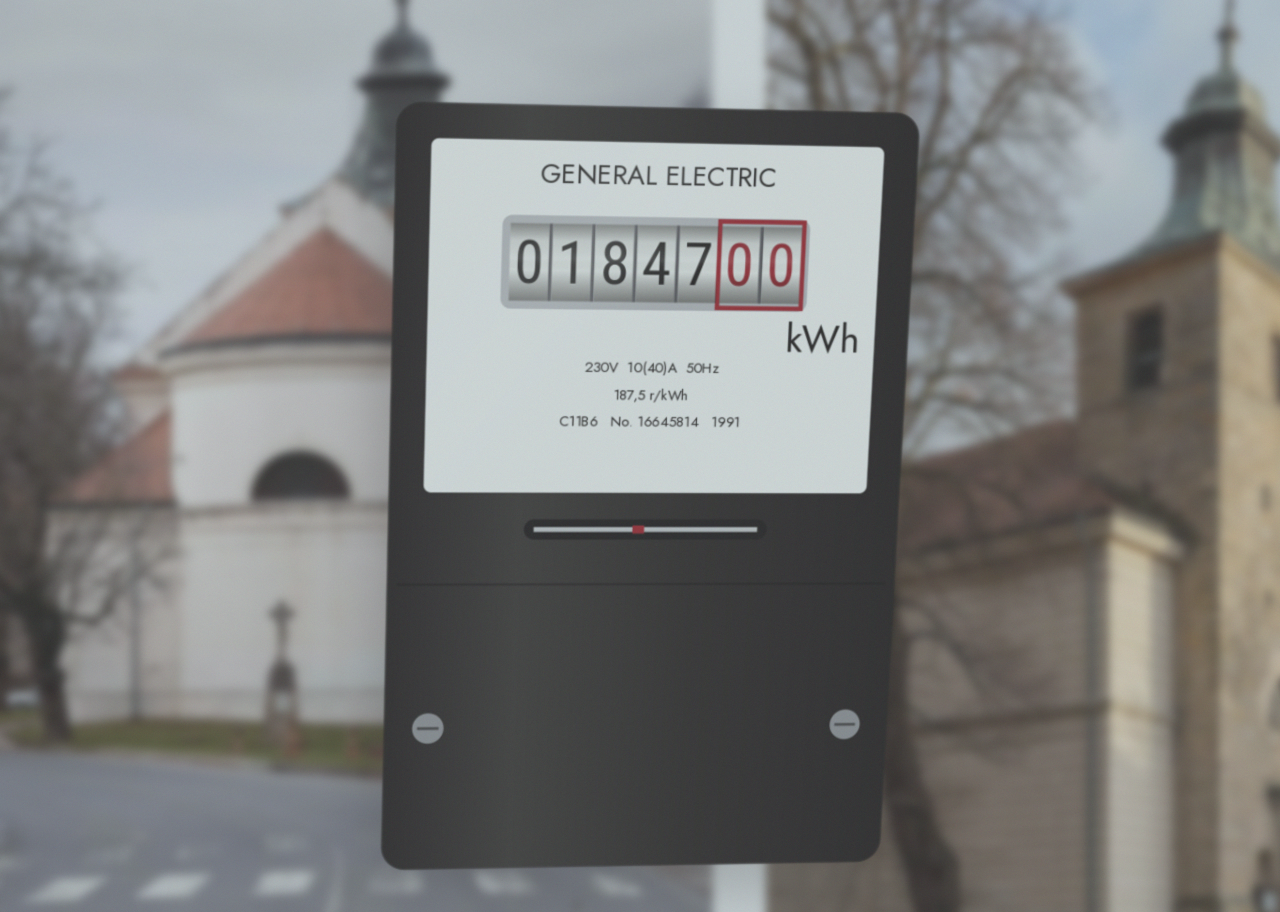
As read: **1847.00** kWh
